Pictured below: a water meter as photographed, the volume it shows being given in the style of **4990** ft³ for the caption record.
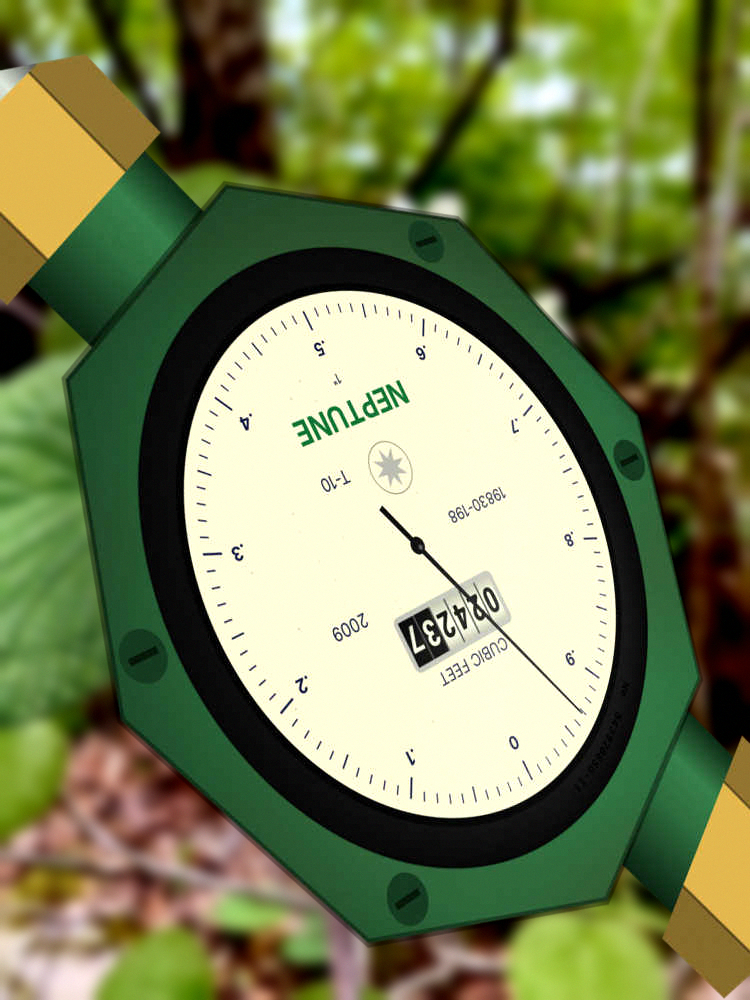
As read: **24236.93** ft³
